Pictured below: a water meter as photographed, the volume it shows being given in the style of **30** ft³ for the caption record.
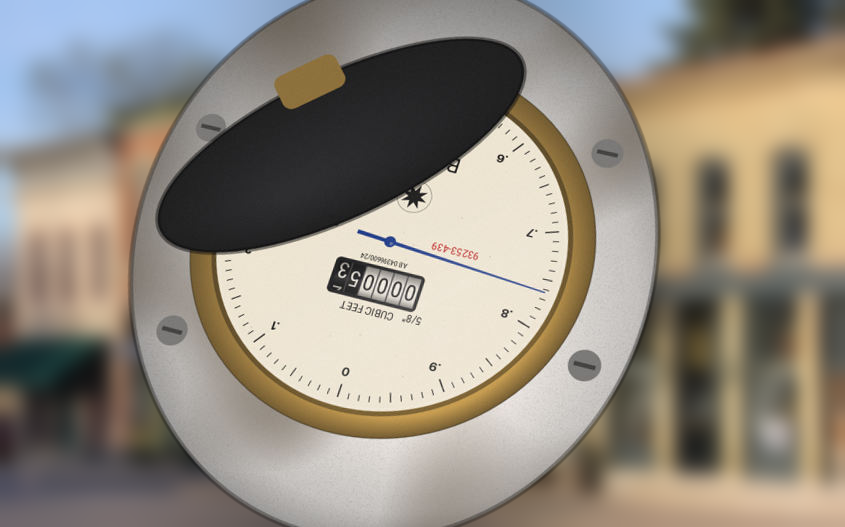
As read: **52.76** ft³
